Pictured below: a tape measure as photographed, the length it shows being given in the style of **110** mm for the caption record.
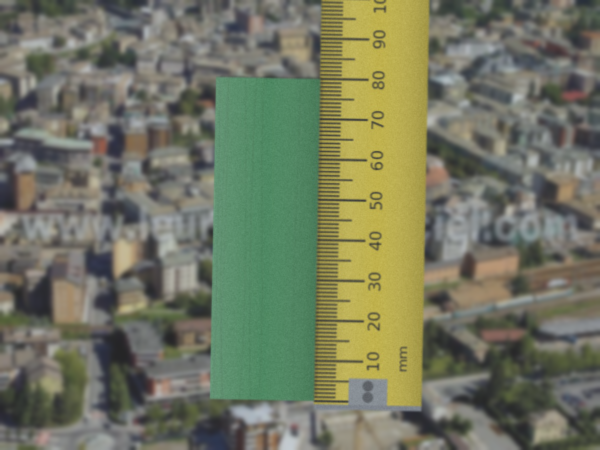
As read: **80** mm
